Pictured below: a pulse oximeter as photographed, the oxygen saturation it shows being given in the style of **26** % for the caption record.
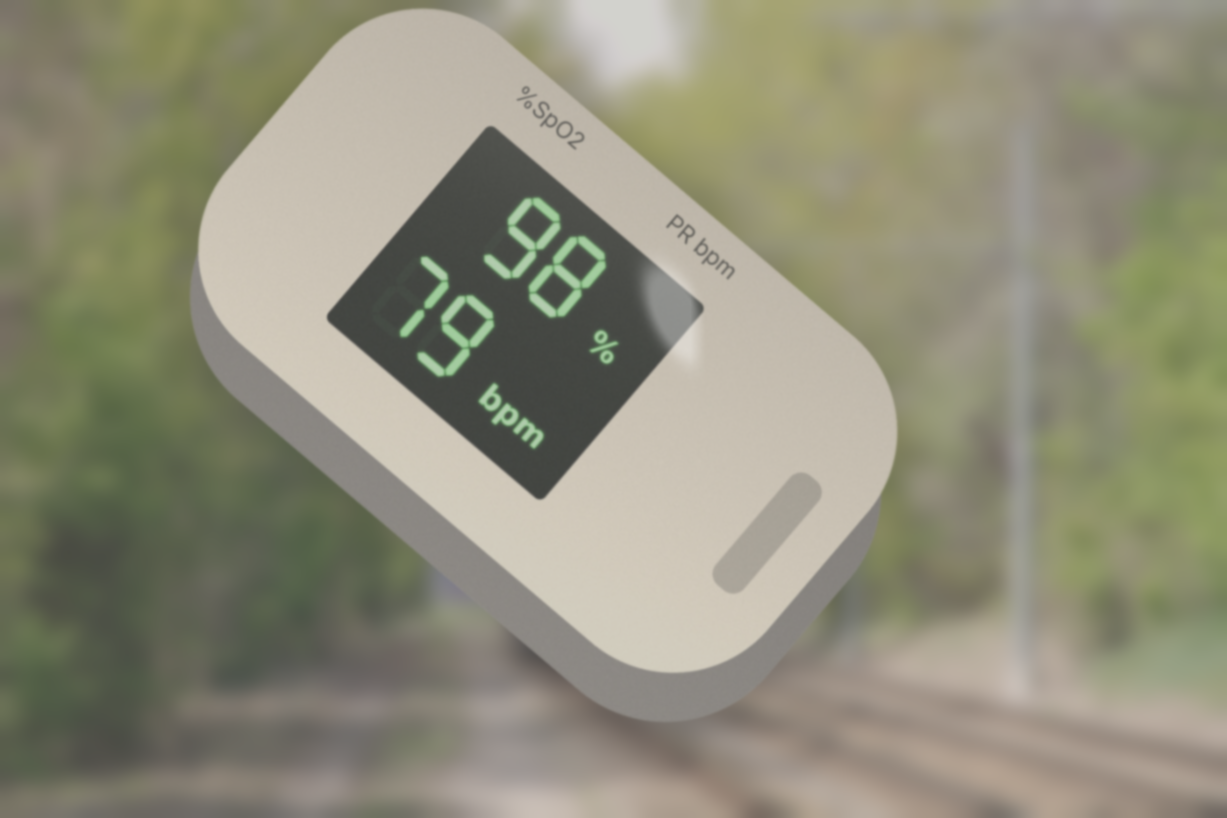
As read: **98** %
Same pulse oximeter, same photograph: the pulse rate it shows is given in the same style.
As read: **79** bpm
